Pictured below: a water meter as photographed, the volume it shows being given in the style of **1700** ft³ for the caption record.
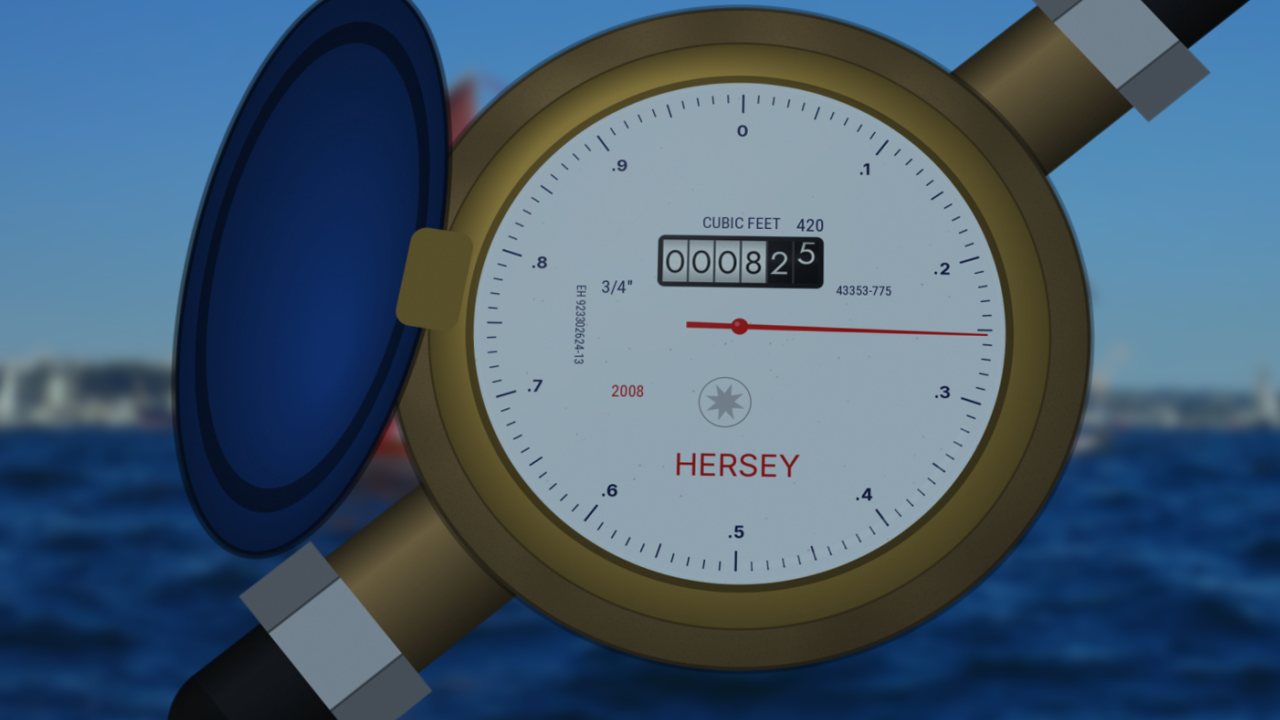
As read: **825.25** ft³
